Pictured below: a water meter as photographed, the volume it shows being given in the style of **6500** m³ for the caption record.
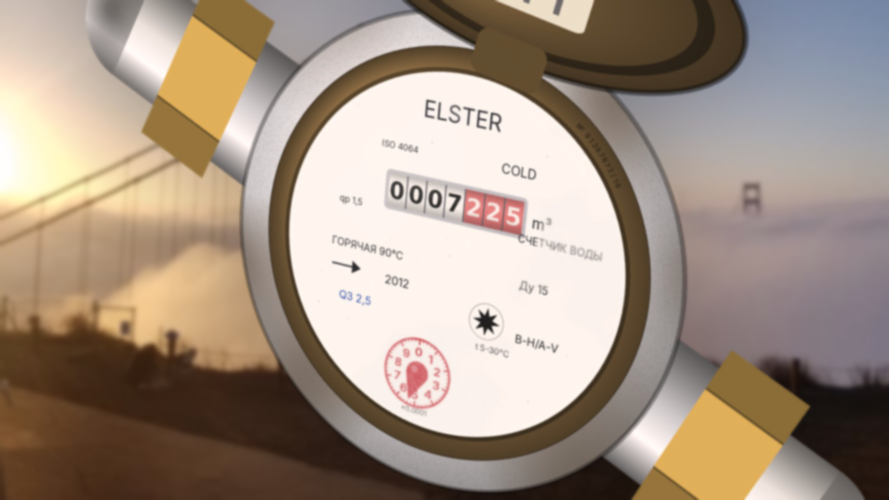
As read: **7.2255** m³
